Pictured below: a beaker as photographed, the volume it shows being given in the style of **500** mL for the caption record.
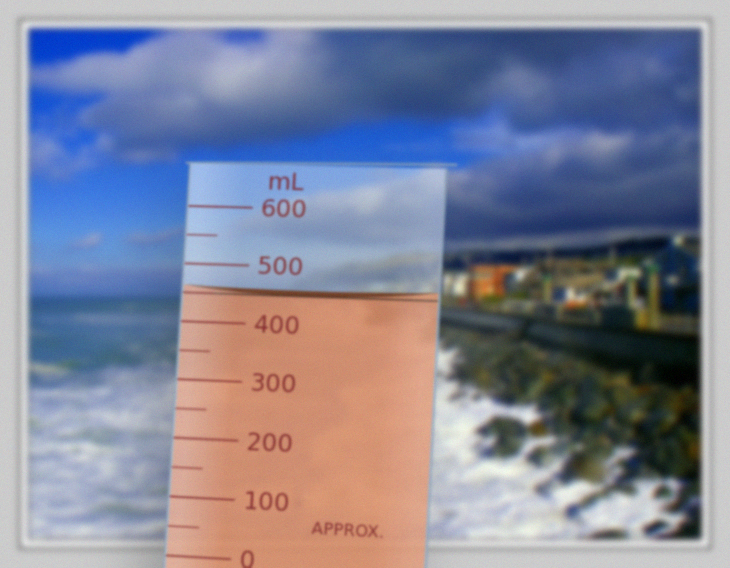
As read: **450** mL
